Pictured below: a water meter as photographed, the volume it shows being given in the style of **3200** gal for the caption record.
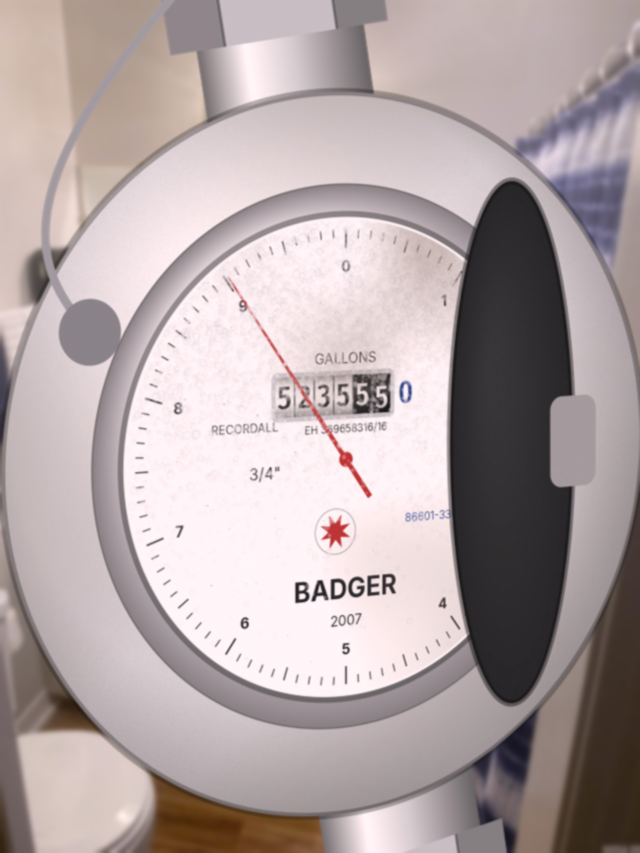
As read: **5235549.0** gal
